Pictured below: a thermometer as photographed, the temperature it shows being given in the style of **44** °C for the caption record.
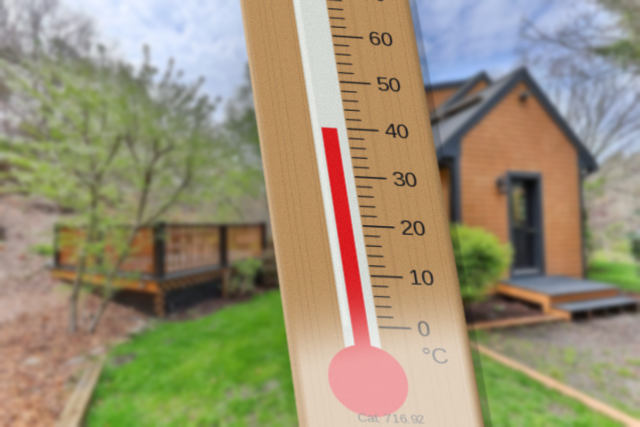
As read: **40** °C
